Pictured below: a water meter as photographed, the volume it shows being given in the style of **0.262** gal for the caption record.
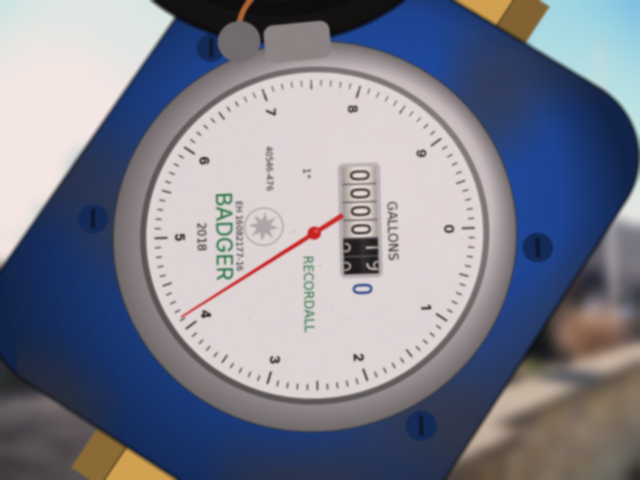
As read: **194.1** gal
